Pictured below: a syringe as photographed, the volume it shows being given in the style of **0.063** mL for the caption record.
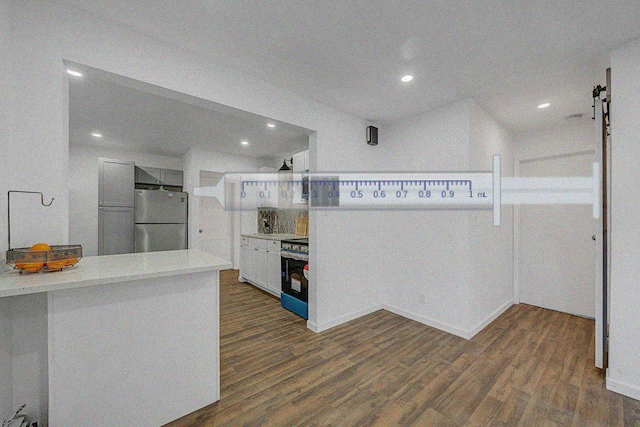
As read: **0.3** mL
